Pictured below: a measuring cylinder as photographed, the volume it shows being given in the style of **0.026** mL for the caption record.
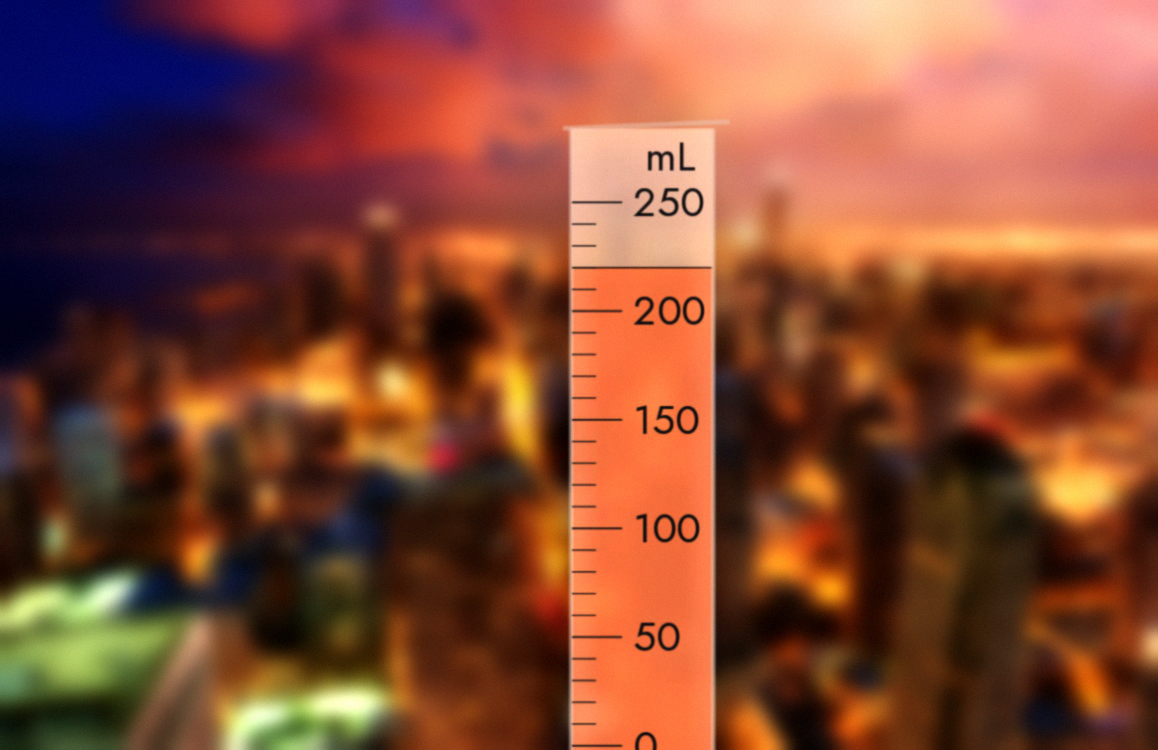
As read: **220** mL
